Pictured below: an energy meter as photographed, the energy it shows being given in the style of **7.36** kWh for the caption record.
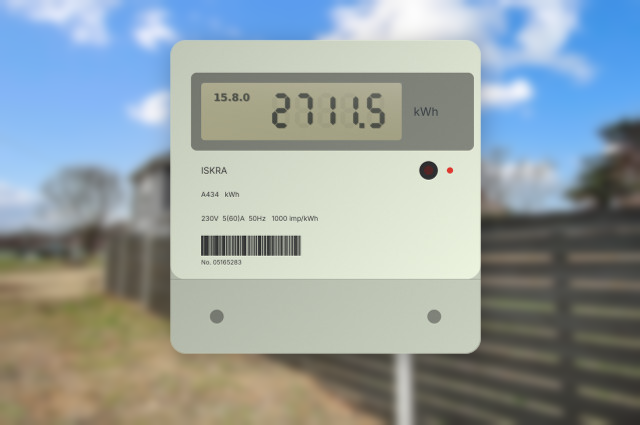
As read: **2711.5** kWh
